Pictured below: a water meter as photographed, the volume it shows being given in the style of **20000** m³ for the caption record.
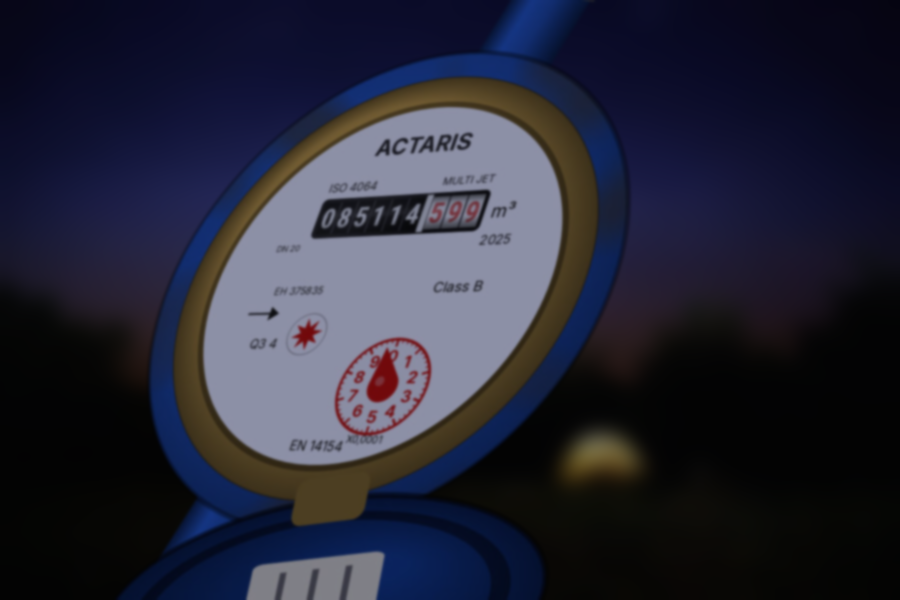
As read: **85114.5989** m³
